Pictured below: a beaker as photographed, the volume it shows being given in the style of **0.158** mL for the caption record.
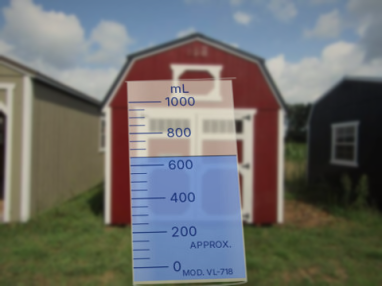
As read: **650** mL
